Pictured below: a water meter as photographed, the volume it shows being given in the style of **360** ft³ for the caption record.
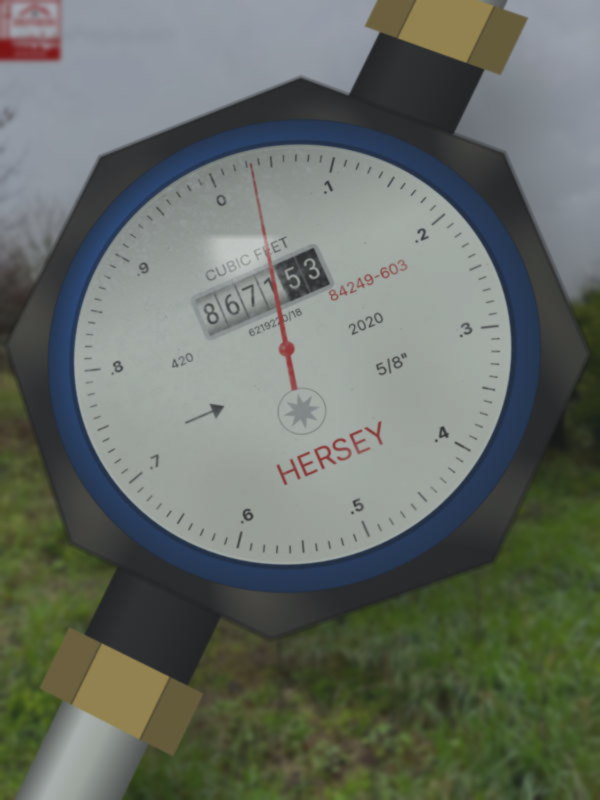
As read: **867153.03** ft³
